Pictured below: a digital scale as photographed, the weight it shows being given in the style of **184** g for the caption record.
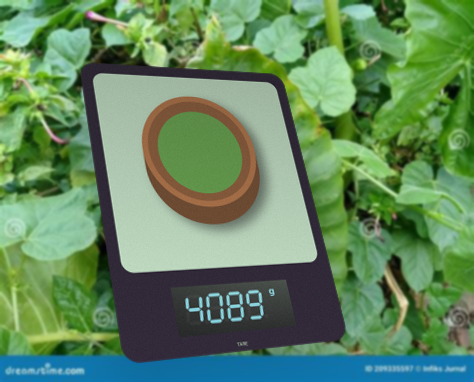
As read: **4089** g
